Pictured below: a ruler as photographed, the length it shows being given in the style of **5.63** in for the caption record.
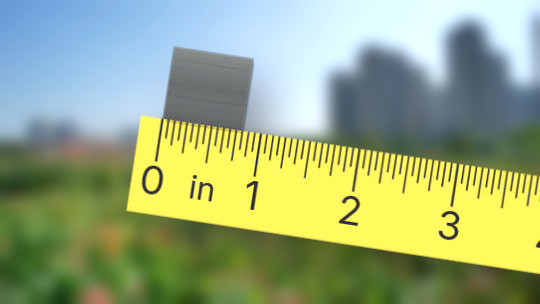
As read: **0.8125** in
